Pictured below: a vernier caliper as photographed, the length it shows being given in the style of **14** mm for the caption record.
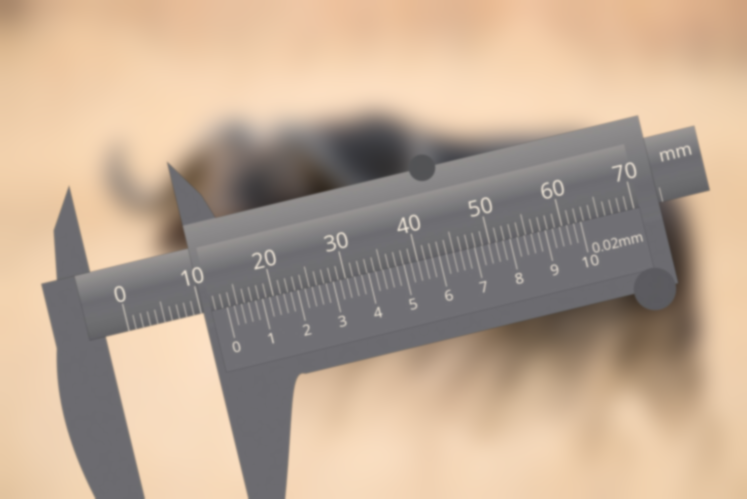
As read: **13.6** mm
